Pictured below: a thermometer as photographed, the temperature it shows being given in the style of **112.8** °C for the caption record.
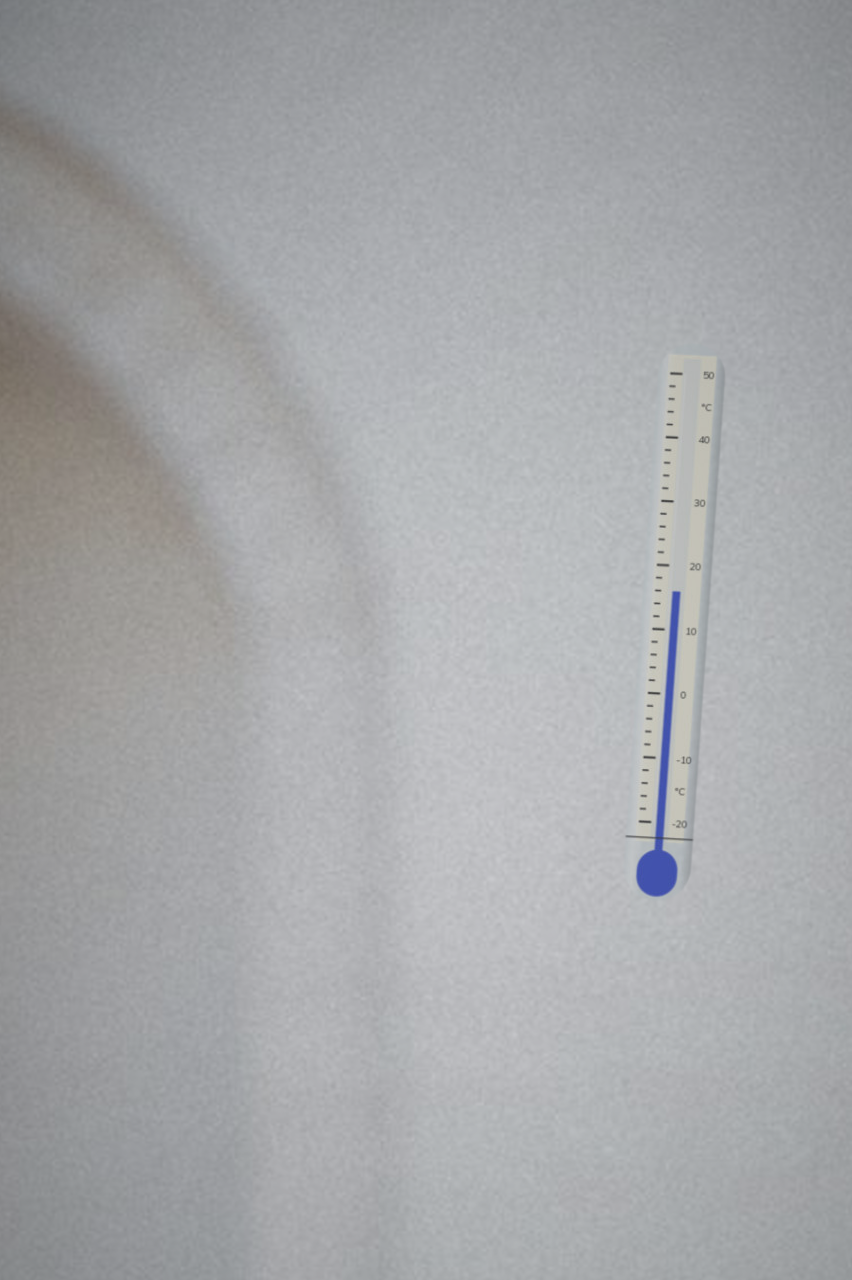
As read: **16** °C
